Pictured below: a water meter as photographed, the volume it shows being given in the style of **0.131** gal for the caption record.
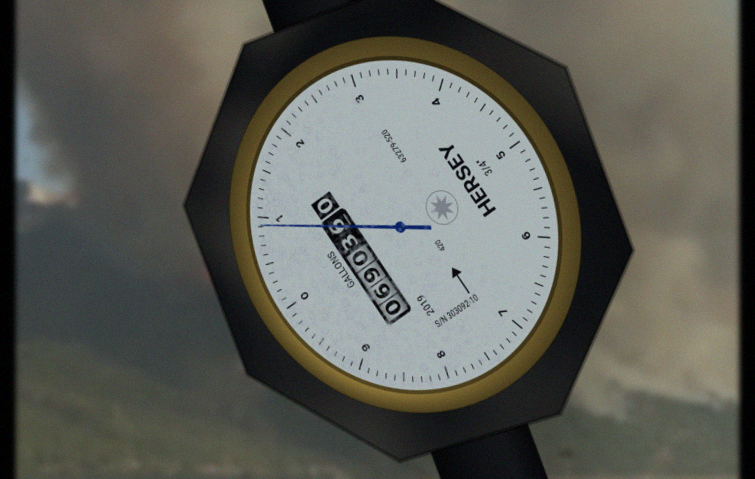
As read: **690360.9** gal
